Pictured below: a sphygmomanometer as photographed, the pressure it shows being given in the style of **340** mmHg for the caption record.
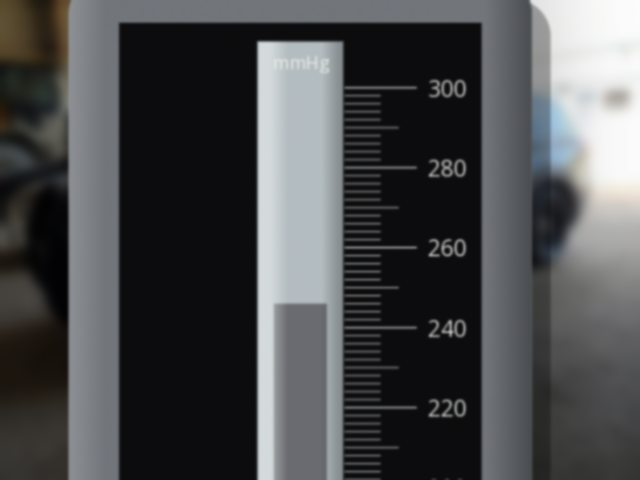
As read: **246** mmHg
